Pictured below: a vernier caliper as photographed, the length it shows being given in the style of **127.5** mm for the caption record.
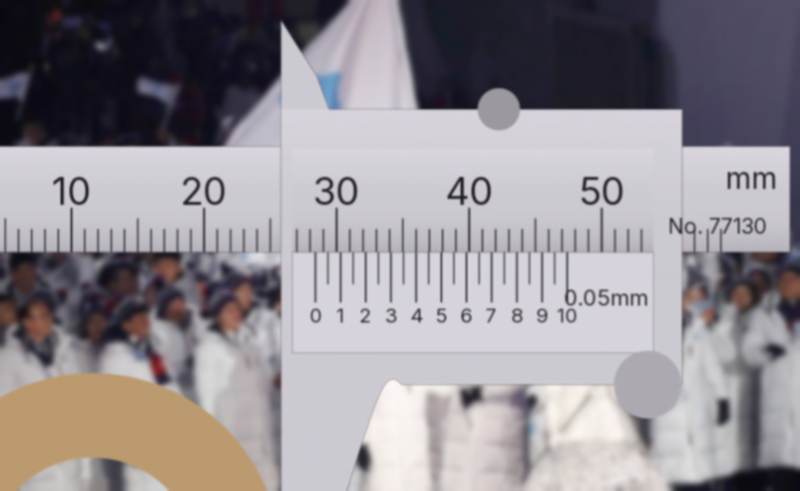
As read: **28.4** mm
